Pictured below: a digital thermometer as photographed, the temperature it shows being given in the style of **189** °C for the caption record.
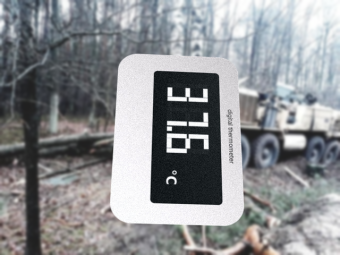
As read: **37.6** °C
